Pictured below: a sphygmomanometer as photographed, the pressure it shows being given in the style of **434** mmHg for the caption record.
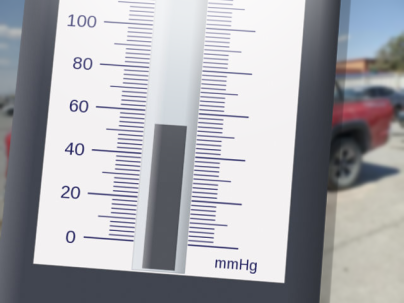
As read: **54** mmHg
